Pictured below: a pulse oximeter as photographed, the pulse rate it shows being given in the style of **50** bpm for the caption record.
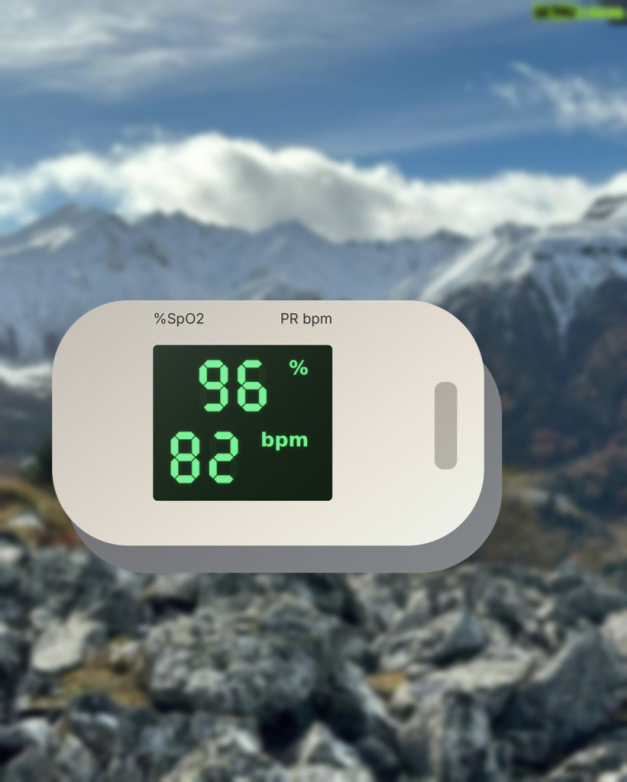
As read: **82** bpm
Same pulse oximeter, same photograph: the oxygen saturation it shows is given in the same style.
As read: **96** %
